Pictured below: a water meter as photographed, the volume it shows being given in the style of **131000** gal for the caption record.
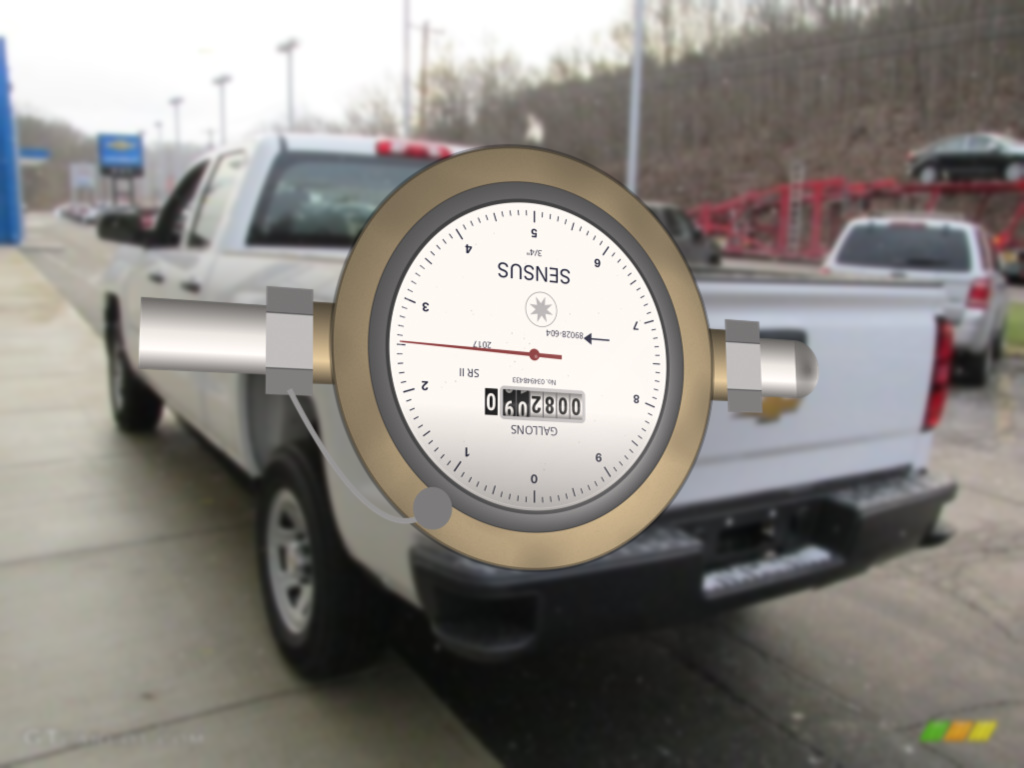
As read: **82092.5** gal
